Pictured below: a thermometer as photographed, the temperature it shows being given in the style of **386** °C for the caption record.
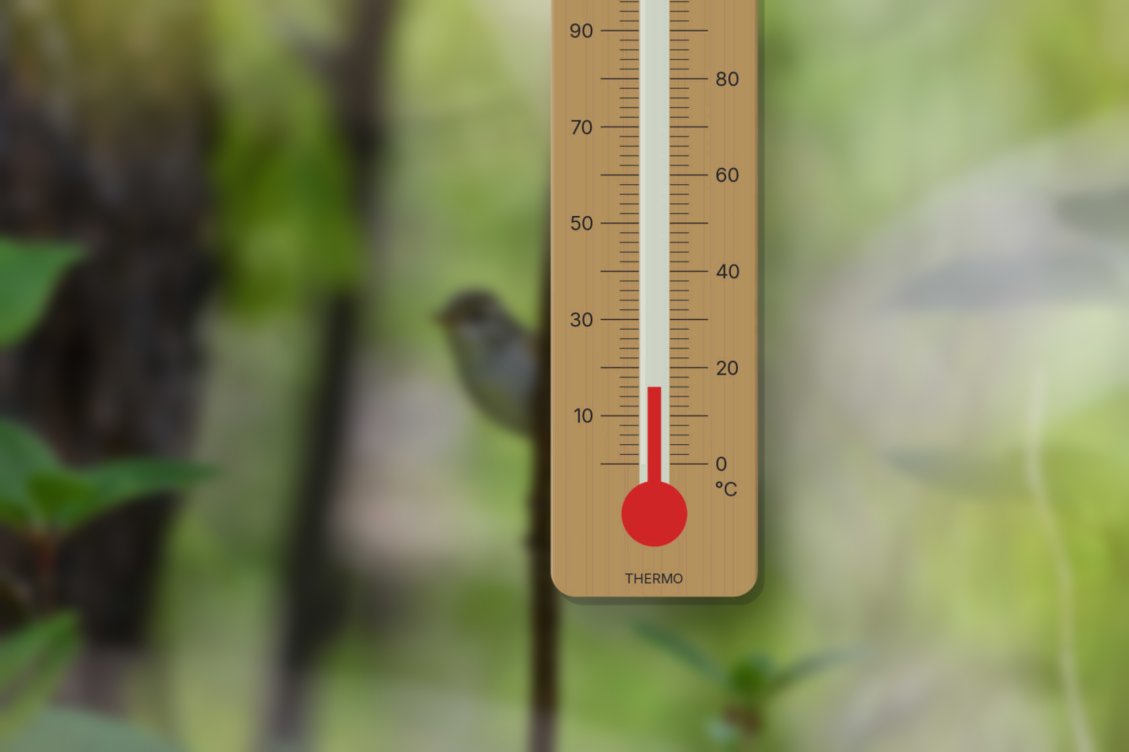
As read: **16** °C
